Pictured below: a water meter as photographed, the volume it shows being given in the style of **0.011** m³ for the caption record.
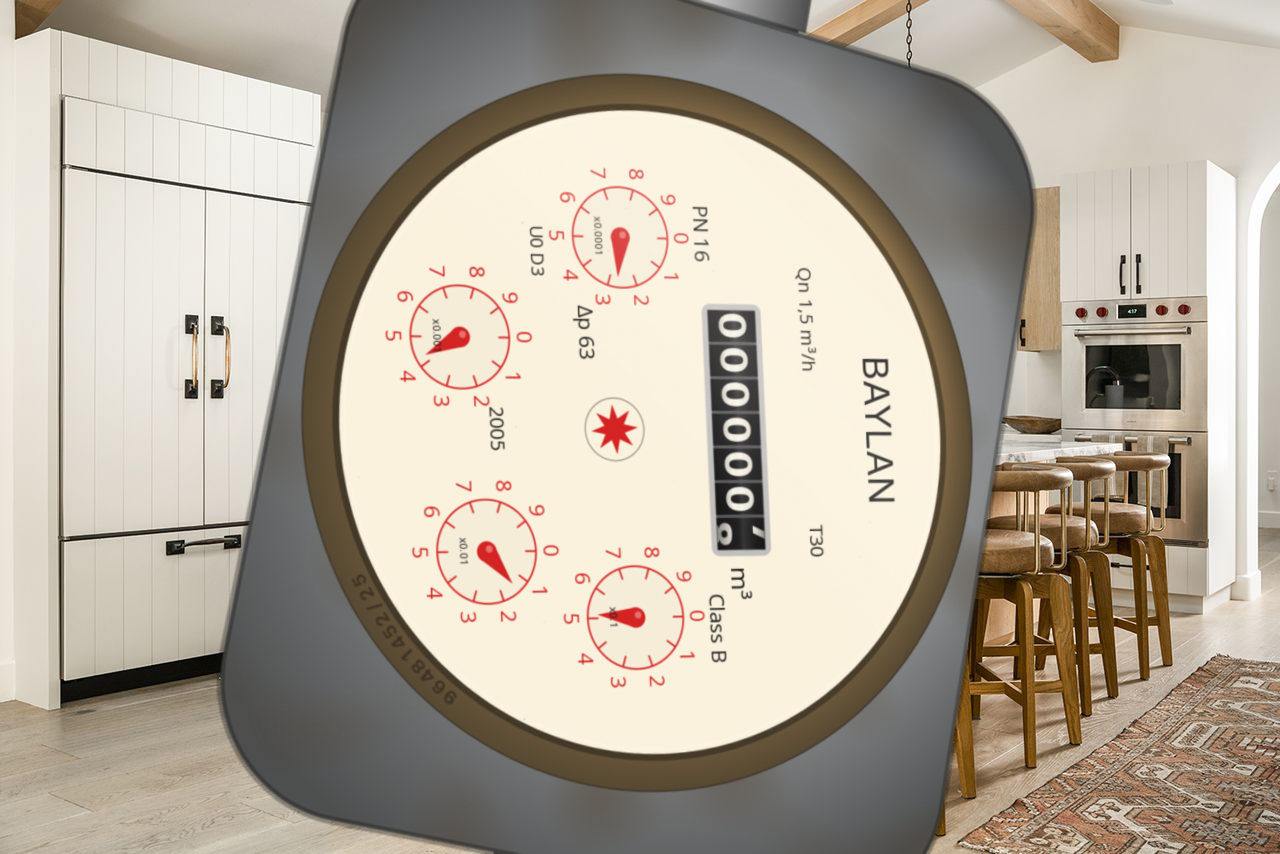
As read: **7.5142** m³
